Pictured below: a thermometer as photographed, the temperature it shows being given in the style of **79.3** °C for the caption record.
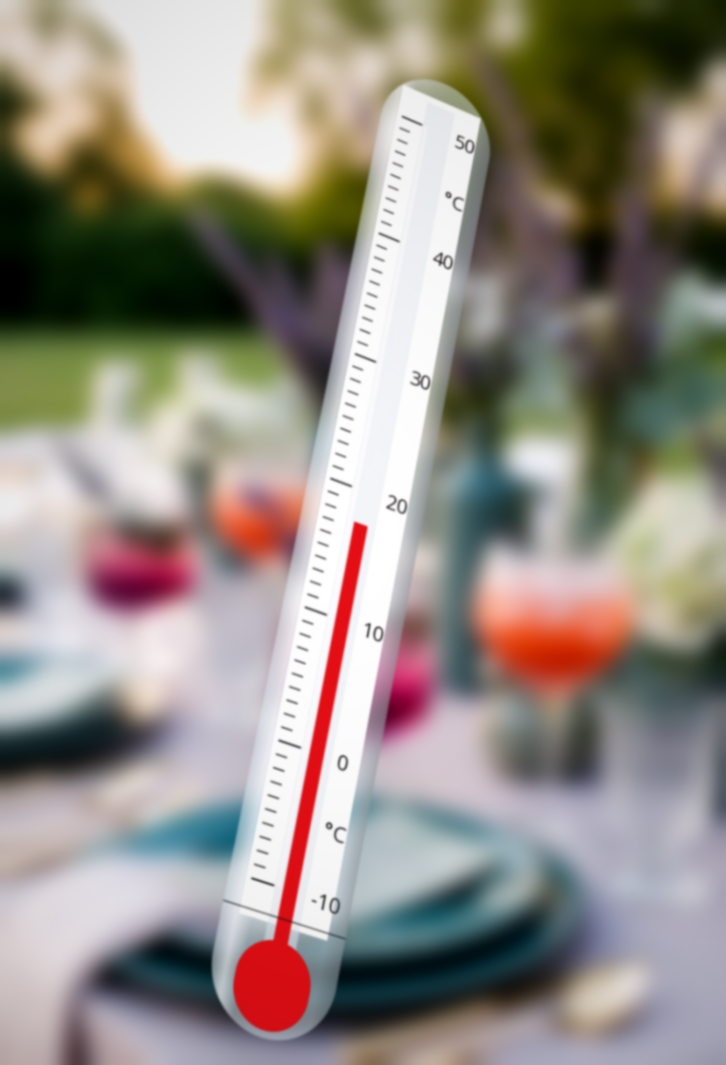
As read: **17.5** °C
